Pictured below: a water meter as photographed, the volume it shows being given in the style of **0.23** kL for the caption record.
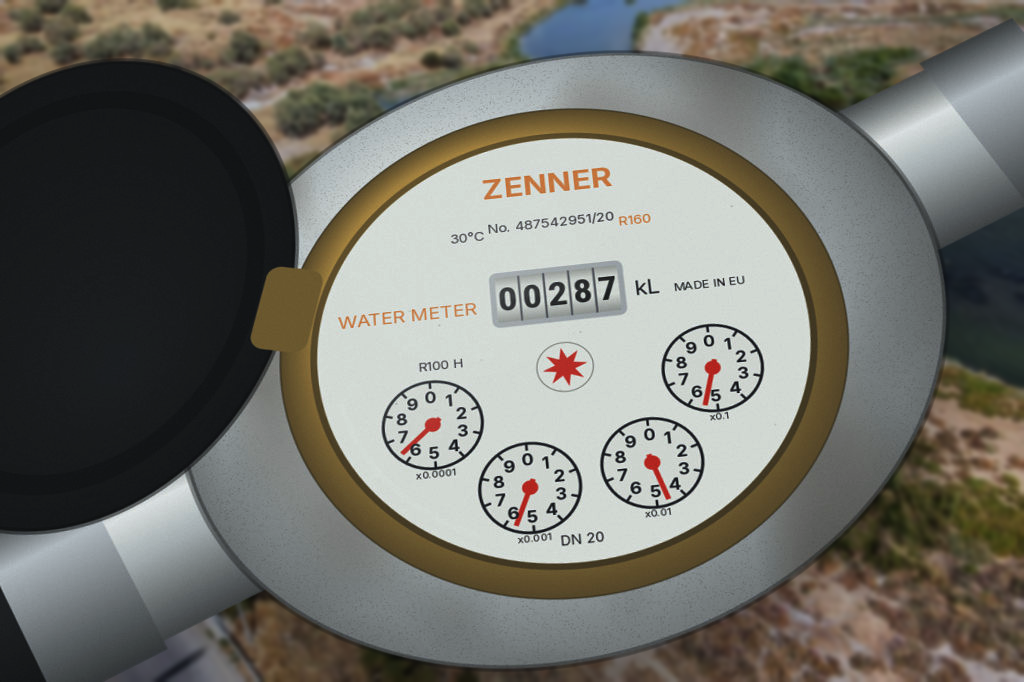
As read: **287.5456** kL
